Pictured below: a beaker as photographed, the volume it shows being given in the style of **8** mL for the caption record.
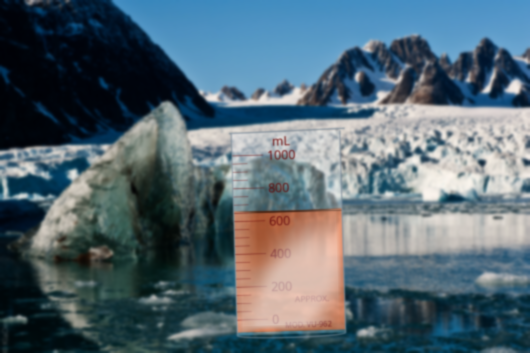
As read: **650** mL
